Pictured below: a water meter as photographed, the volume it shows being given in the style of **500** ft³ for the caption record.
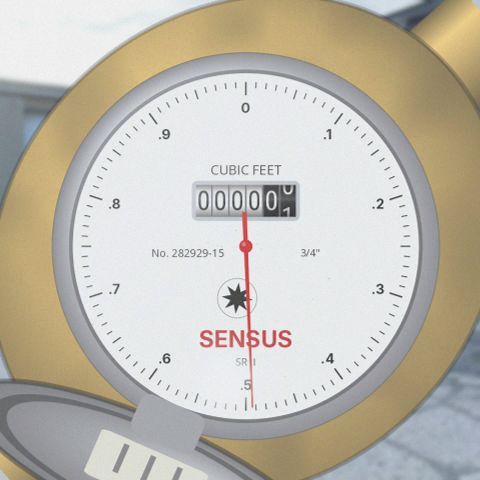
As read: **0.49** ft³
